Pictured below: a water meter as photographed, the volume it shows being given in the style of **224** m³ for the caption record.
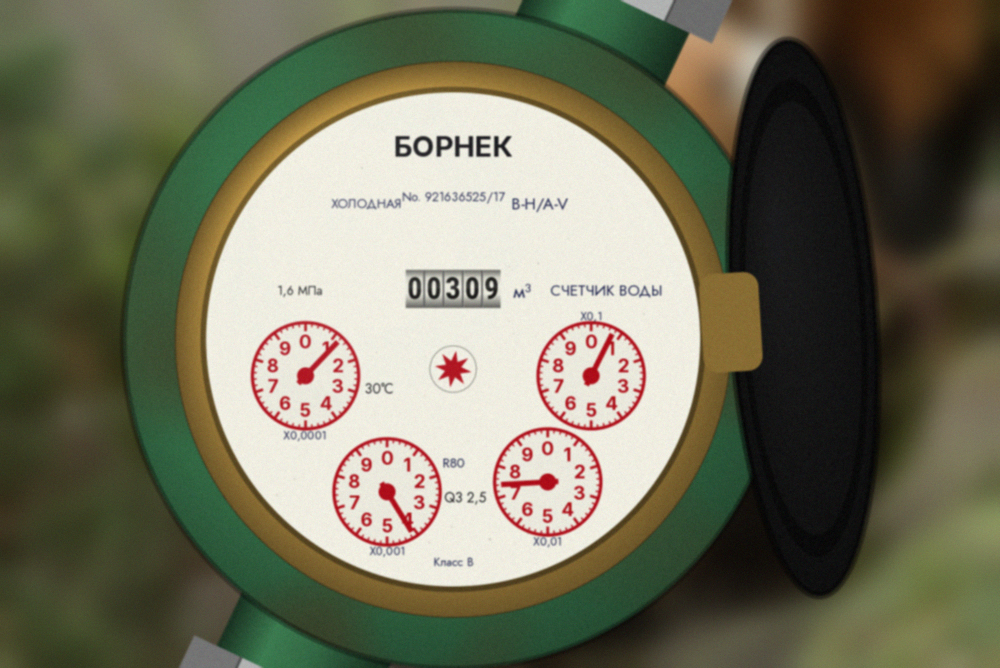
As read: **309.0741** m³
